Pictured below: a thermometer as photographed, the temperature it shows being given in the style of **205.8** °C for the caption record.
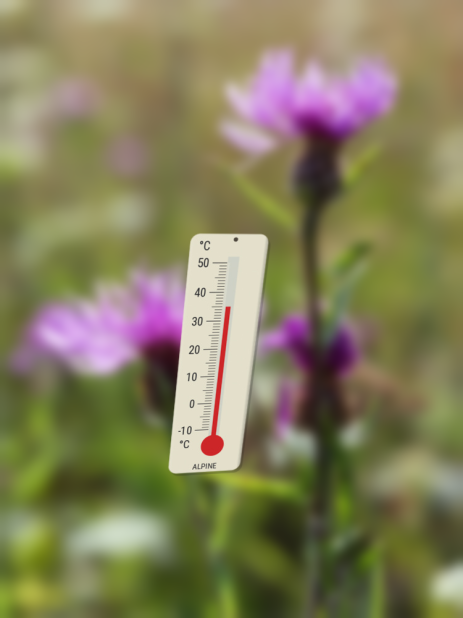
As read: **35** °C
